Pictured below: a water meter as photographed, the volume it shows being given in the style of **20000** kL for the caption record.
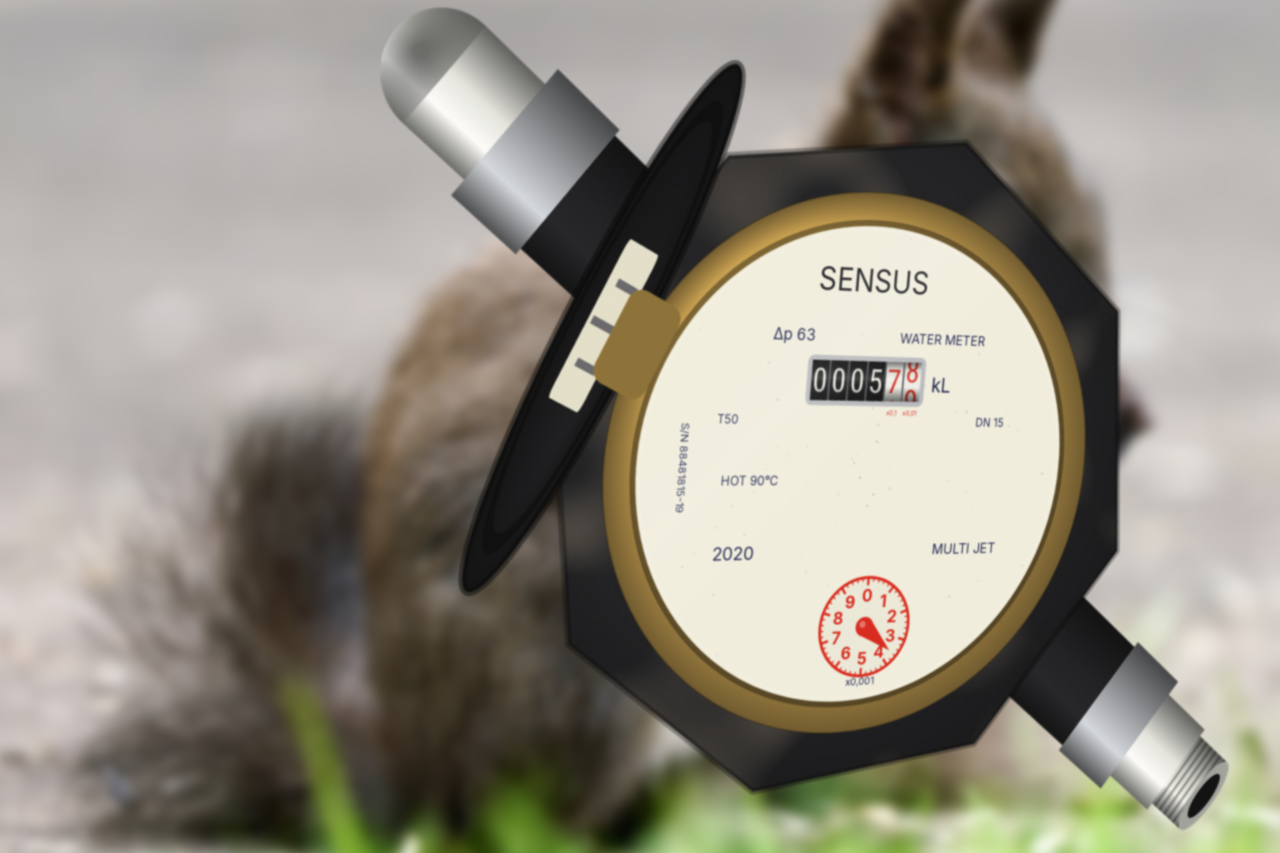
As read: **5.783** kL
